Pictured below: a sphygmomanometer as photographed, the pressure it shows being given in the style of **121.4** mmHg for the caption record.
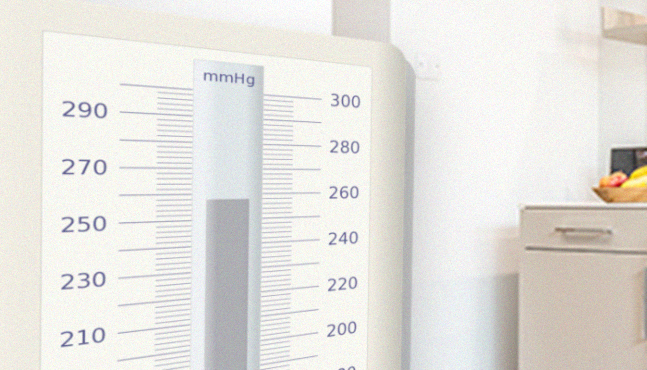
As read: **258** mmHg
